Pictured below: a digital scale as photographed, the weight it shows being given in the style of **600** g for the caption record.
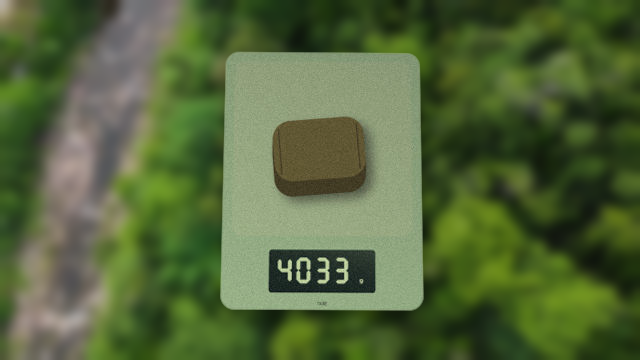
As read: **4033** g
